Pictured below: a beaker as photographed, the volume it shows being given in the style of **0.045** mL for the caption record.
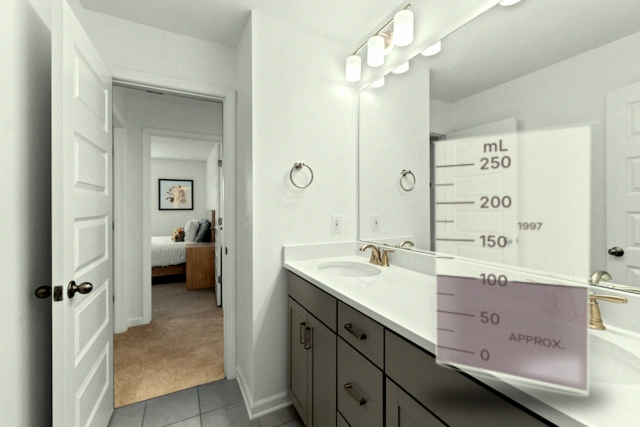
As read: **100** mL
